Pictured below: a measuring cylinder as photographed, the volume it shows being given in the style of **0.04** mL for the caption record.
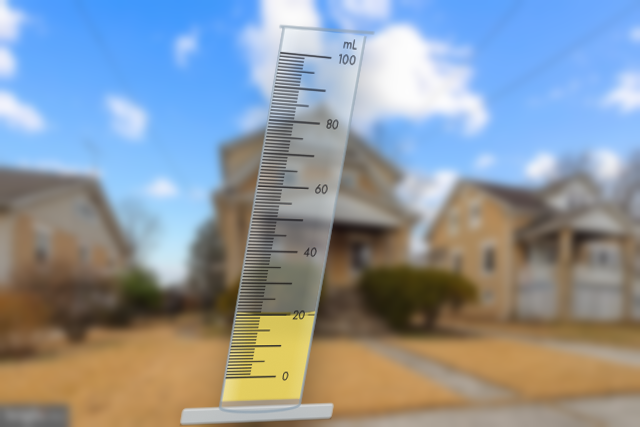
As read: **20** mL
